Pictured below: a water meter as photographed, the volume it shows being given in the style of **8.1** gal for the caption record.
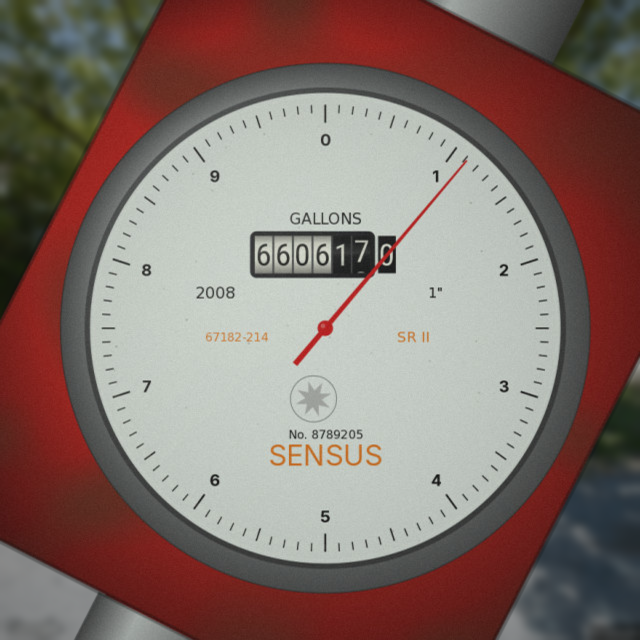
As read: **6606171.1** gal
